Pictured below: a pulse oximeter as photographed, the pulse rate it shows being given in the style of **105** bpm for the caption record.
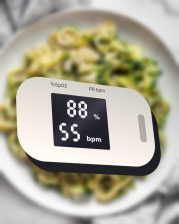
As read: **55** bpm
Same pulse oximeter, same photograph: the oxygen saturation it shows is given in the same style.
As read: **88** %
